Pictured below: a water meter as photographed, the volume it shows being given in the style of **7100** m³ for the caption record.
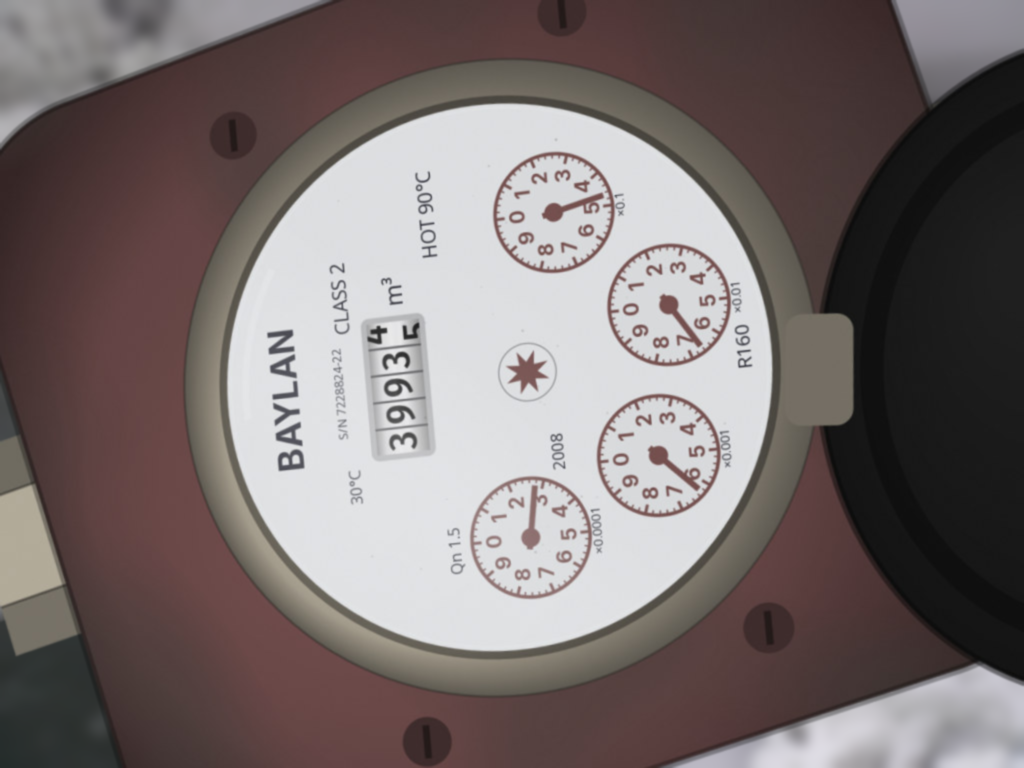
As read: **39934.4662** m³
